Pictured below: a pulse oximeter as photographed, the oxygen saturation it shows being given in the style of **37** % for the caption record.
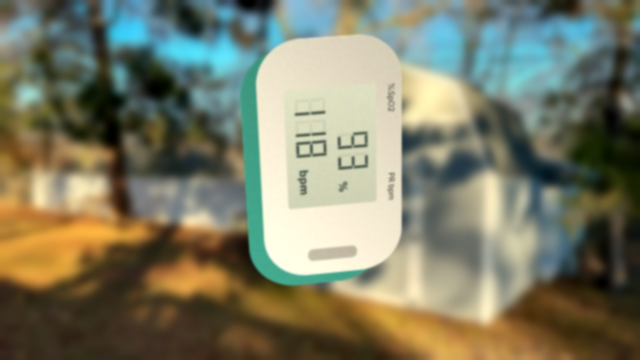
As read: **93** %
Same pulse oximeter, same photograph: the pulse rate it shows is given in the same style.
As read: **118** bpm
